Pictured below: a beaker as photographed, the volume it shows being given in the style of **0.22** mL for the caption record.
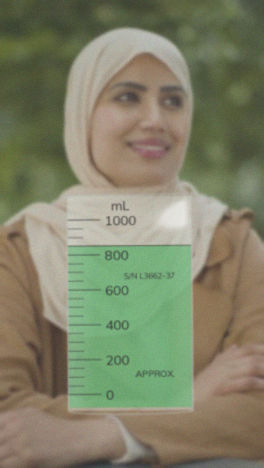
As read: **850** mL
